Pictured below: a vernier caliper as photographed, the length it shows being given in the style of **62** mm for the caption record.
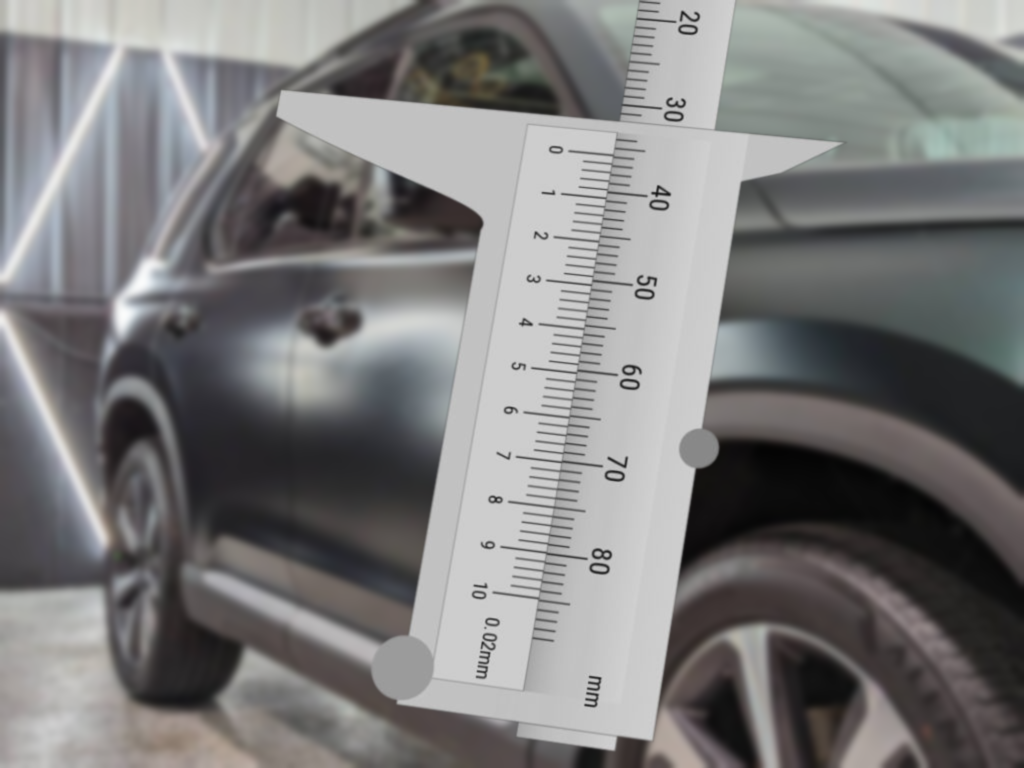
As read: **35.8** mm
